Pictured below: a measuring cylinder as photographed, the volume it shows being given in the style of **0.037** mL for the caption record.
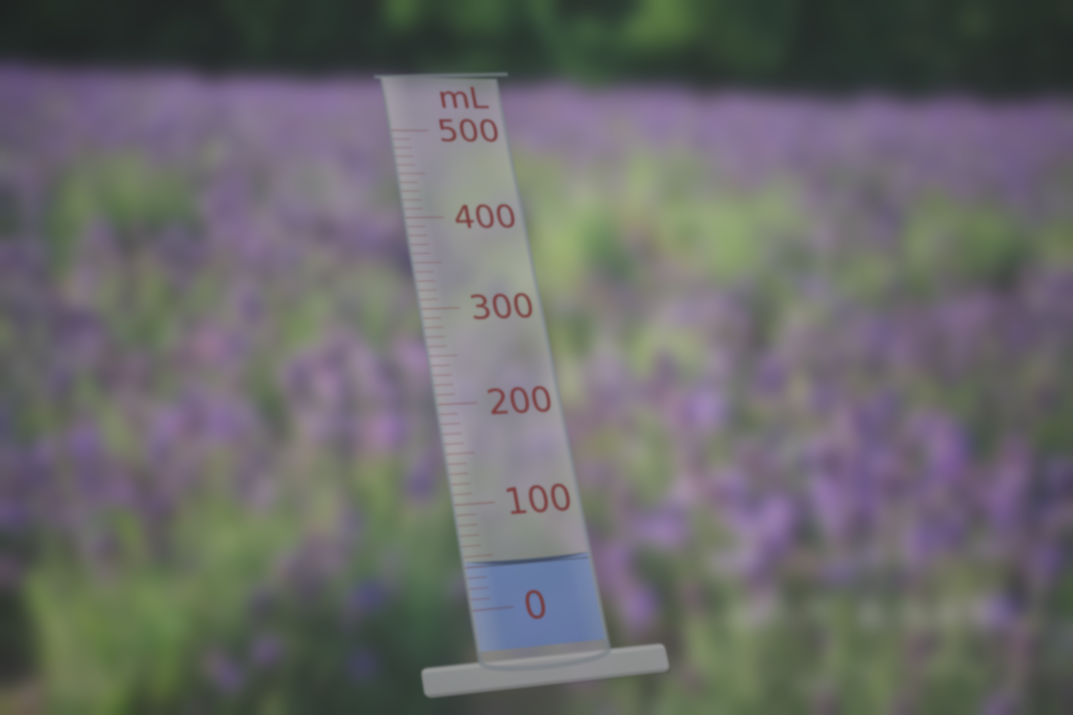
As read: **40** mL
